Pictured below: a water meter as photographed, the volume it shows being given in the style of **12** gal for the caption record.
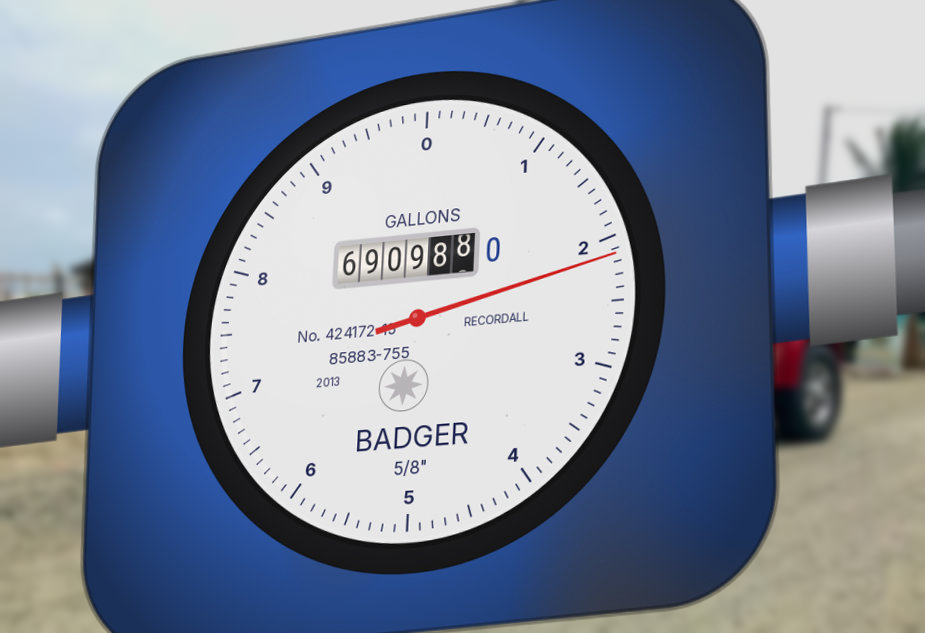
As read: **6909882.1** gal
